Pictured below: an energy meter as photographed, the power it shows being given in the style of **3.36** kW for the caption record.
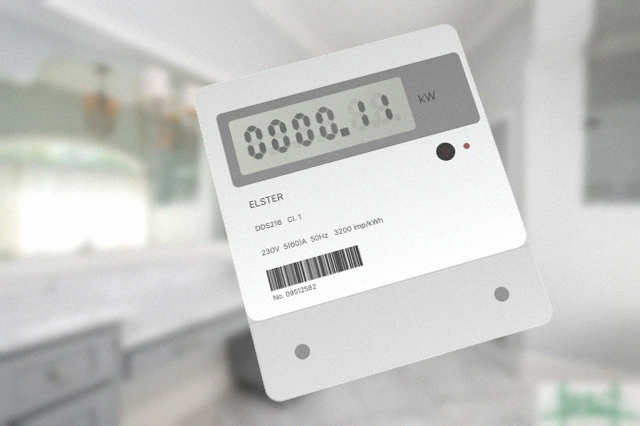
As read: **0.11** kW
